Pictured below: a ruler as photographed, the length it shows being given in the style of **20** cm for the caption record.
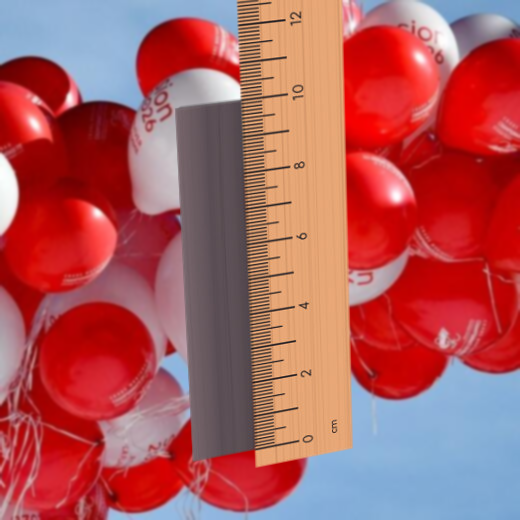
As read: **10** cm
